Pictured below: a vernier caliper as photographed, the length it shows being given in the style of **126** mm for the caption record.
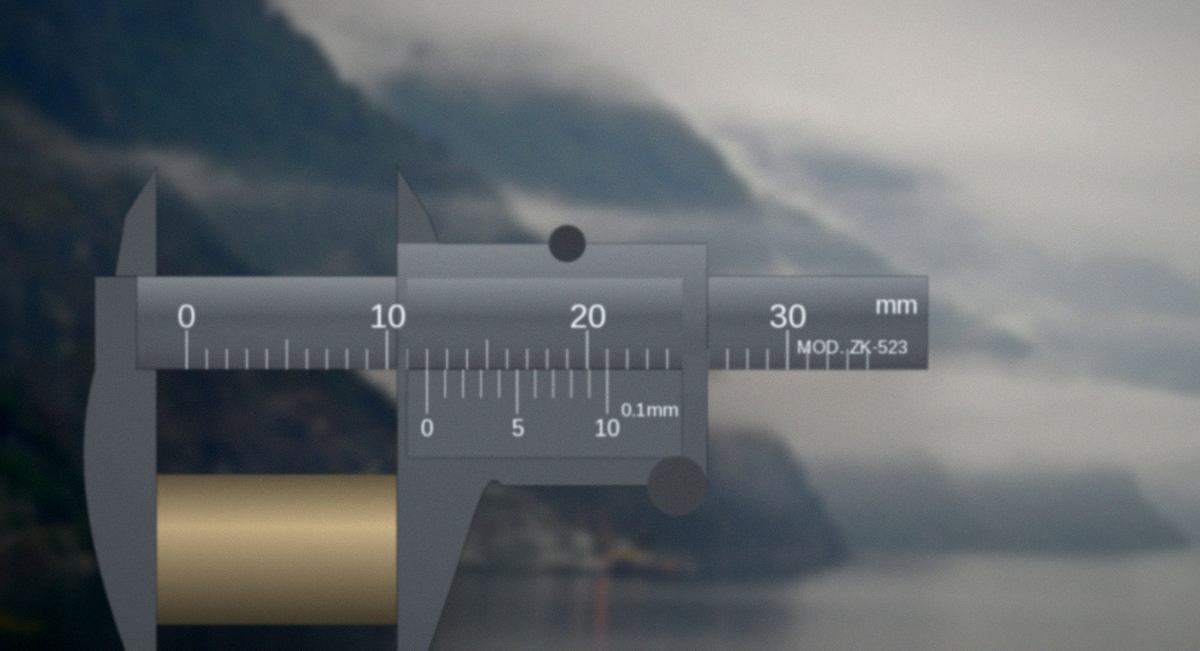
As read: **12.0** mm
